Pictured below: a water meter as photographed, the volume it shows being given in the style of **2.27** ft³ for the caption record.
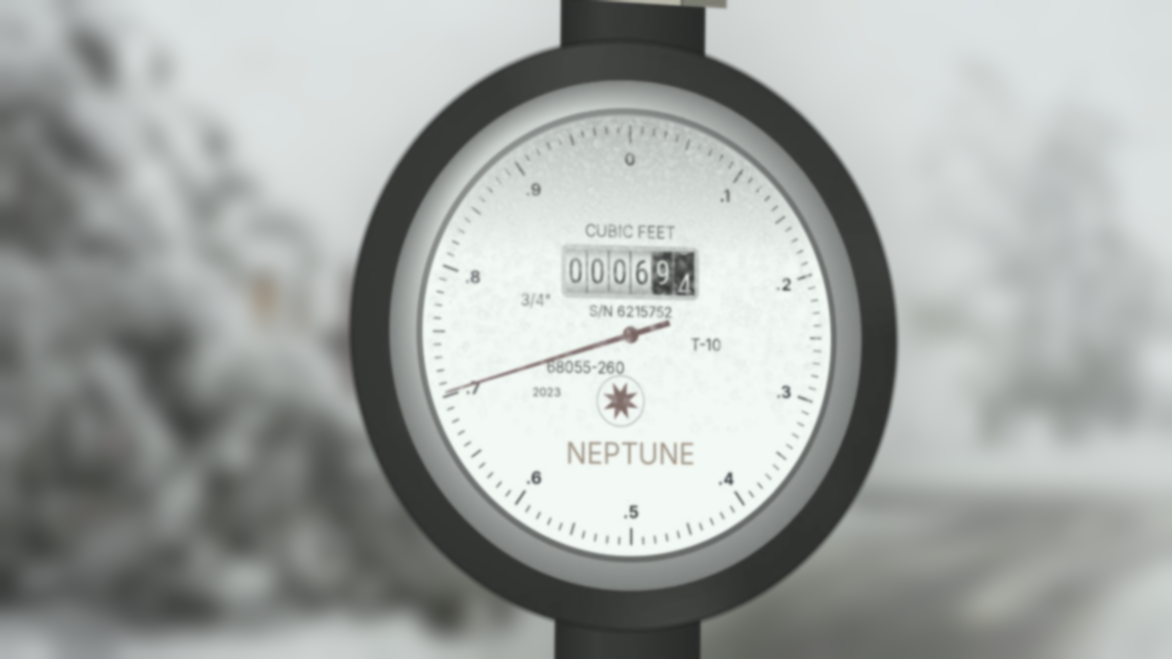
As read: **693.70** ft³
